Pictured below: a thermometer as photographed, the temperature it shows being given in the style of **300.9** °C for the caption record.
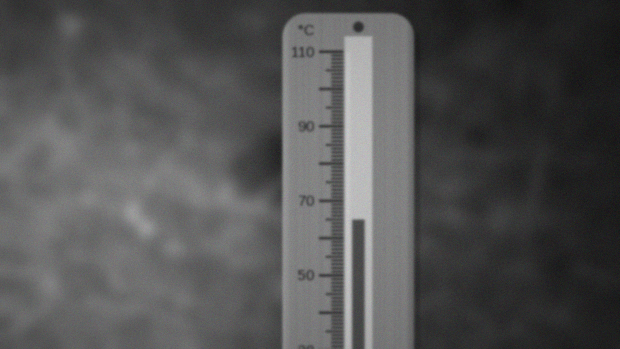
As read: **65** °C
